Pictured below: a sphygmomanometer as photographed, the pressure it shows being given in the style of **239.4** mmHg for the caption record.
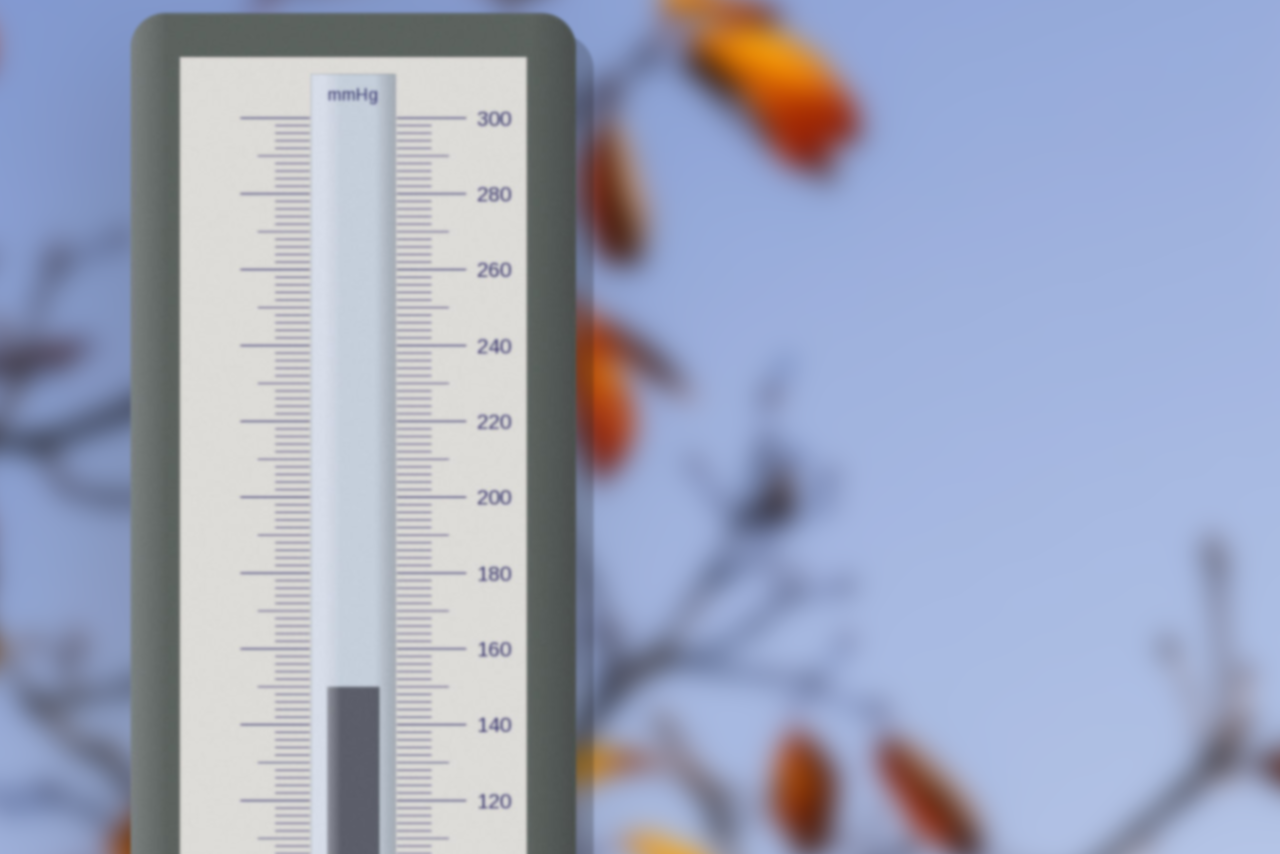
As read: **150** mmHg
